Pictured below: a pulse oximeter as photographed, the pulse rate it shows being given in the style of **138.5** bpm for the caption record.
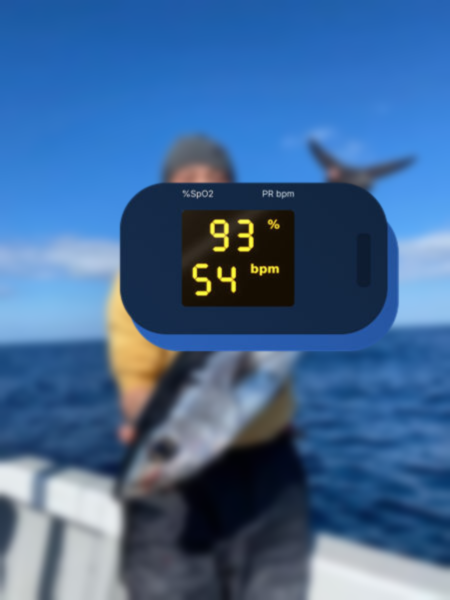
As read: **54** bpm
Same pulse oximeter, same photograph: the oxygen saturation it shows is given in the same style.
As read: **93** %
